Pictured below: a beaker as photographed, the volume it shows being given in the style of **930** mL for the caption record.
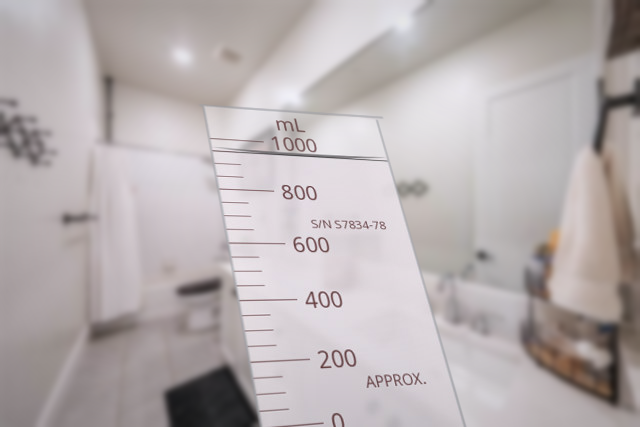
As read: **950** mL
